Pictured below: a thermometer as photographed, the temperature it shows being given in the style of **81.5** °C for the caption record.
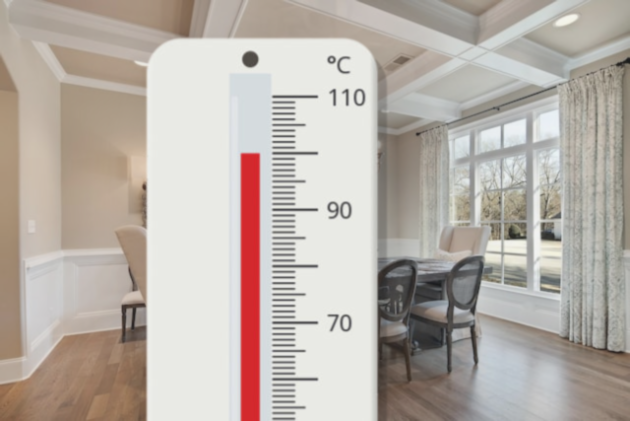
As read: **100** °C
